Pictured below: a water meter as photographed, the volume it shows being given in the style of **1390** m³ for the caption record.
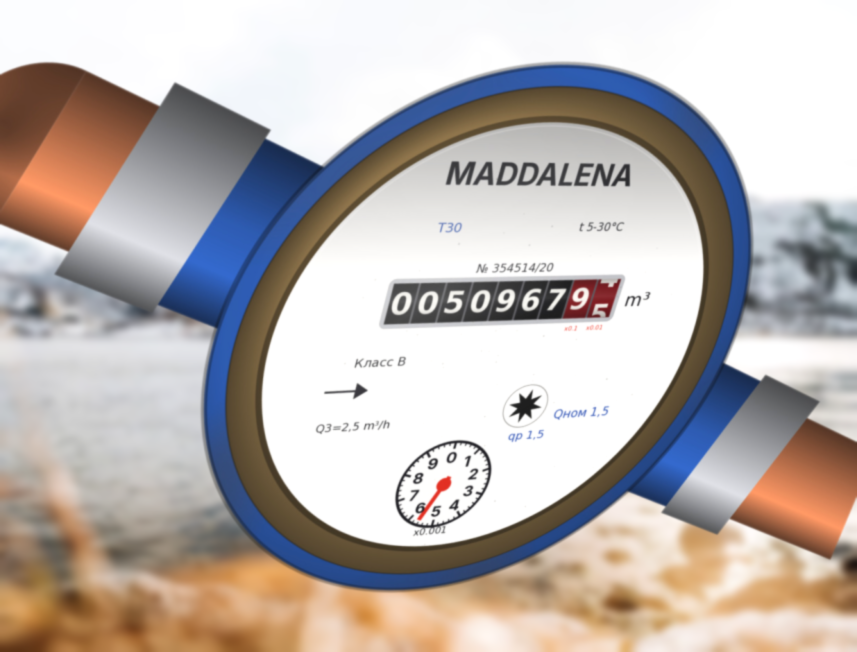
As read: **50967.945** m³
